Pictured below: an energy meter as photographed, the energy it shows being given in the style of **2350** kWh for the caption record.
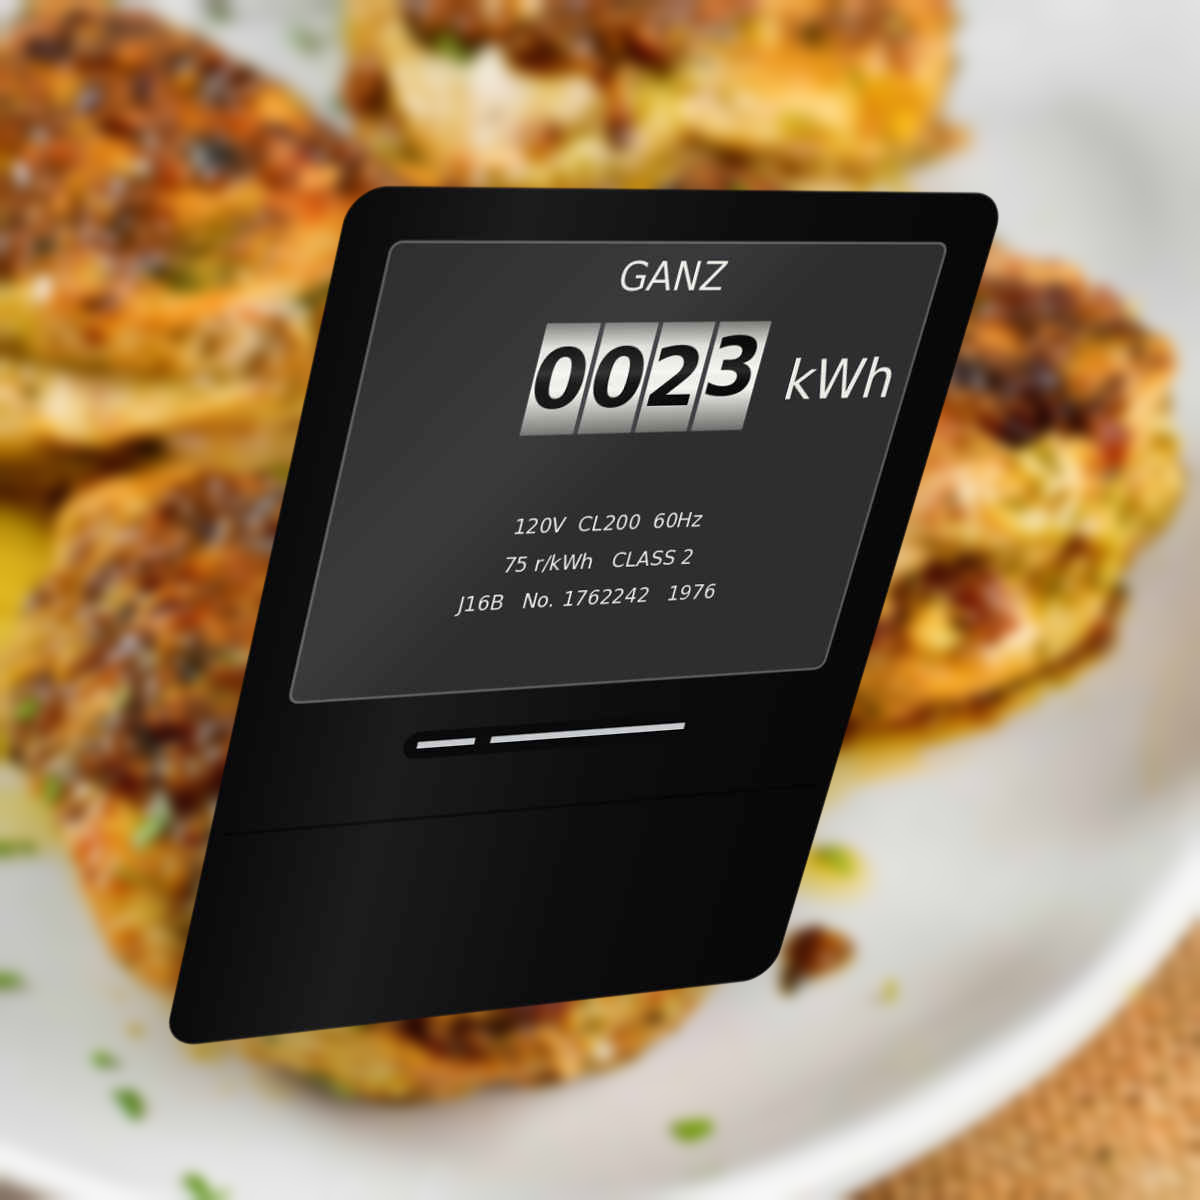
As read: **23** kWh
